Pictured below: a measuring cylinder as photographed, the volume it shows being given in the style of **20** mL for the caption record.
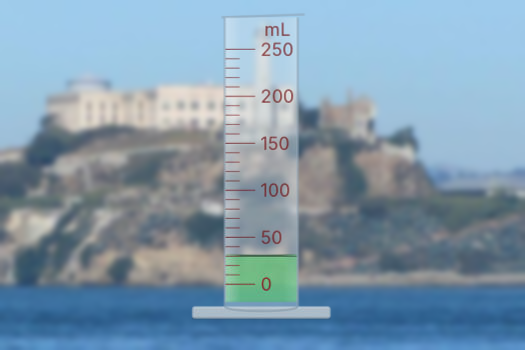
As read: **30** mL
